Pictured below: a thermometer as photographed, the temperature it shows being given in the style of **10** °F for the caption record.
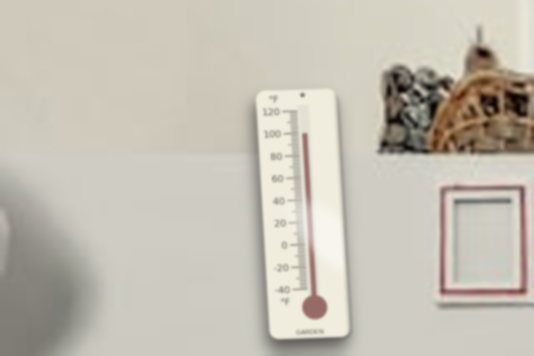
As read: **100** °F
